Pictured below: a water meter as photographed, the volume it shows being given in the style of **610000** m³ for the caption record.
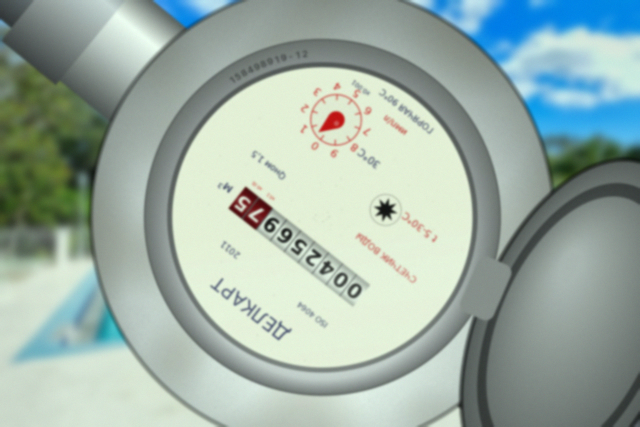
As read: **42569.750** m³
